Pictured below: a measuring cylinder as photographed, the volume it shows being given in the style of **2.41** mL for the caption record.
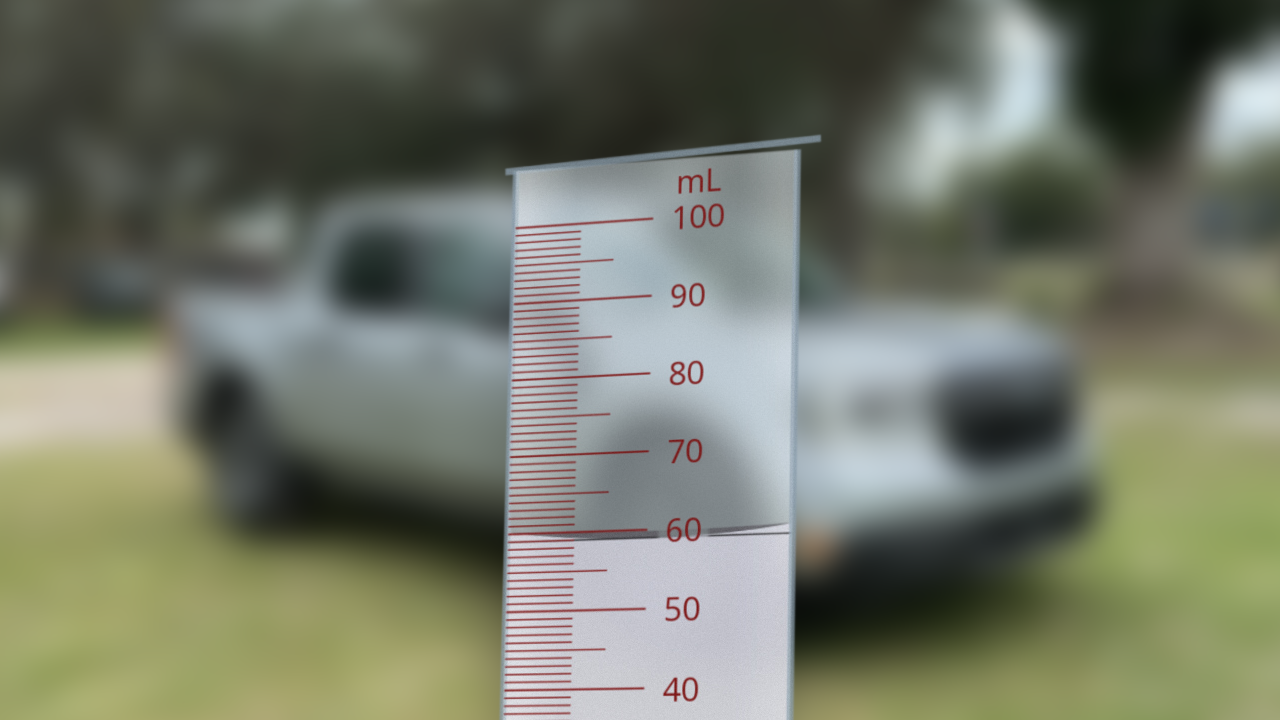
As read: **59** mL
